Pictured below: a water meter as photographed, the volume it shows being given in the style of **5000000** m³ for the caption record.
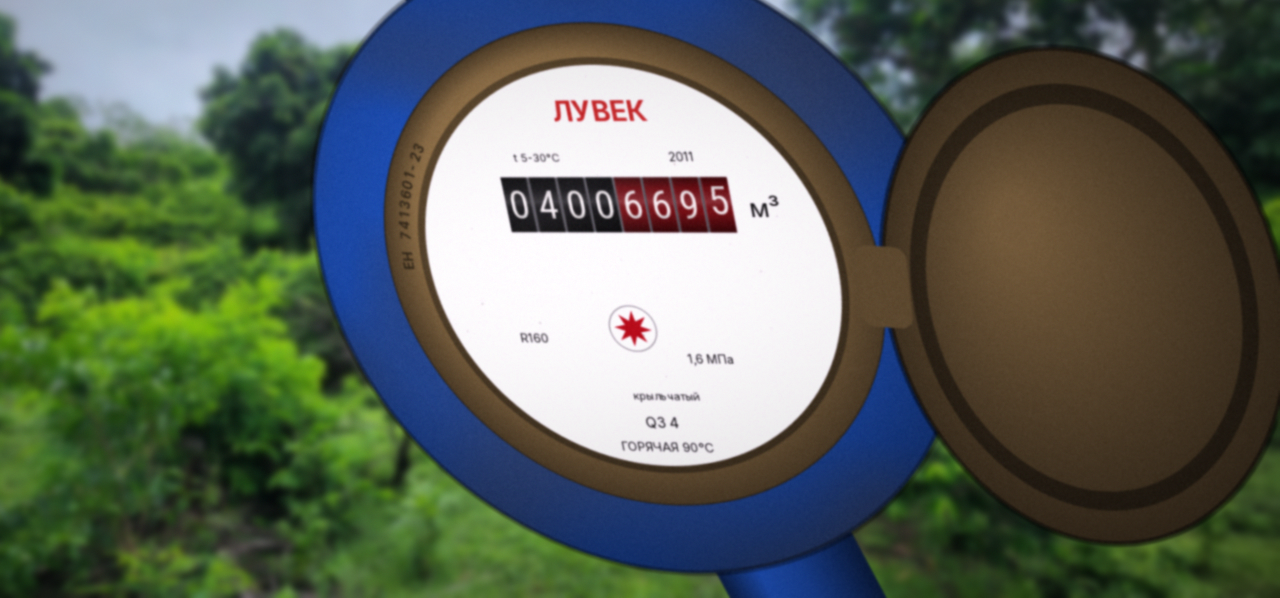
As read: **400.6695** m³
